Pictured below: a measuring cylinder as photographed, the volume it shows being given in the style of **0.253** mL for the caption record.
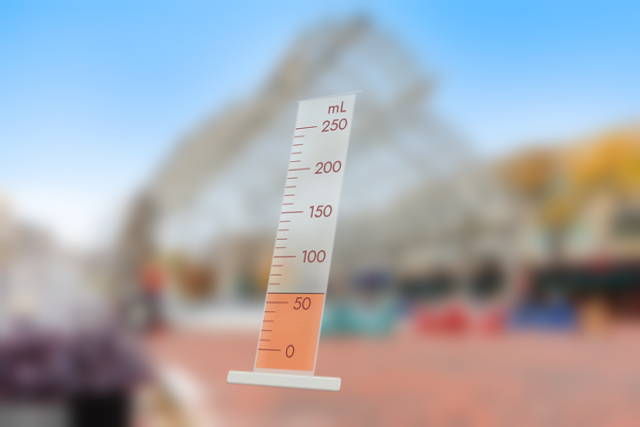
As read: **60** mL
